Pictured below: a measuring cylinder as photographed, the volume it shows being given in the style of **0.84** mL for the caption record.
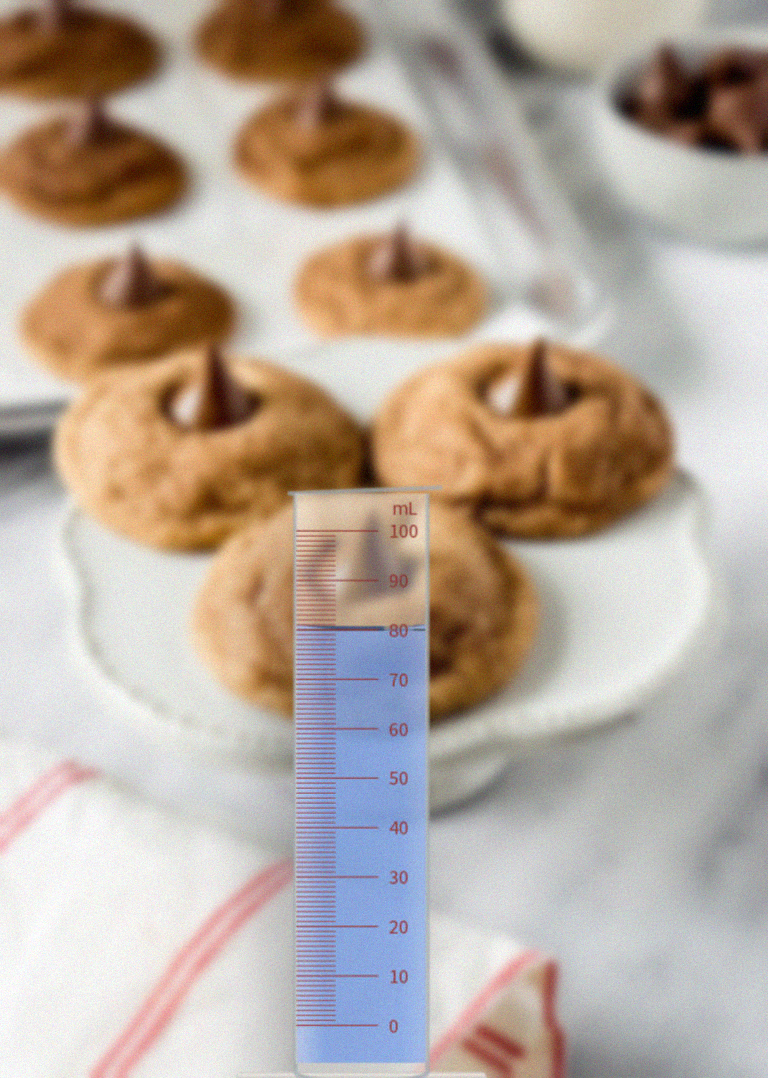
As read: **80** mL
